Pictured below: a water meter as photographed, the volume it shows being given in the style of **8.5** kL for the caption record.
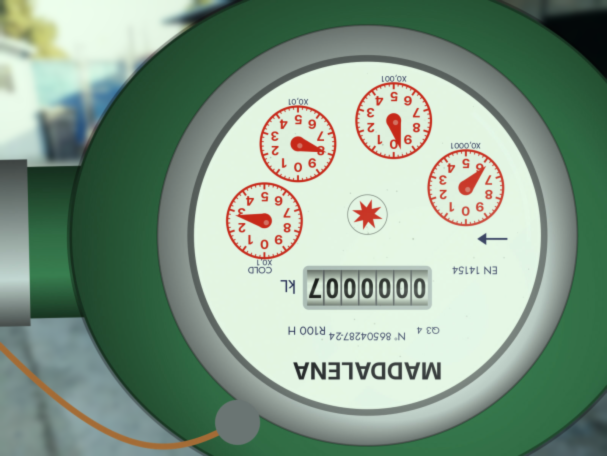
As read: **7.2796** kL
